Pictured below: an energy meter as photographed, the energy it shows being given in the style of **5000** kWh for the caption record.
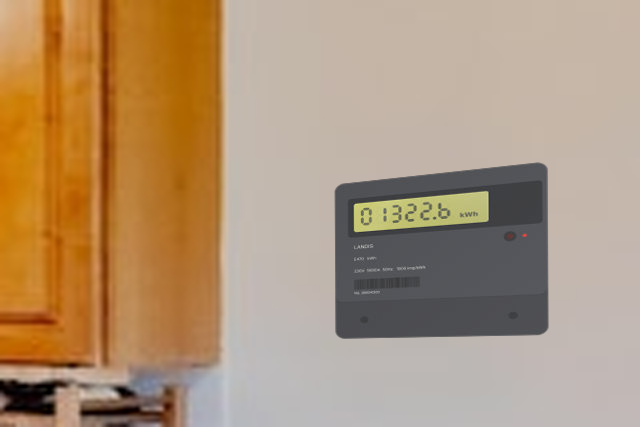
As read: **1322.6** kWh
